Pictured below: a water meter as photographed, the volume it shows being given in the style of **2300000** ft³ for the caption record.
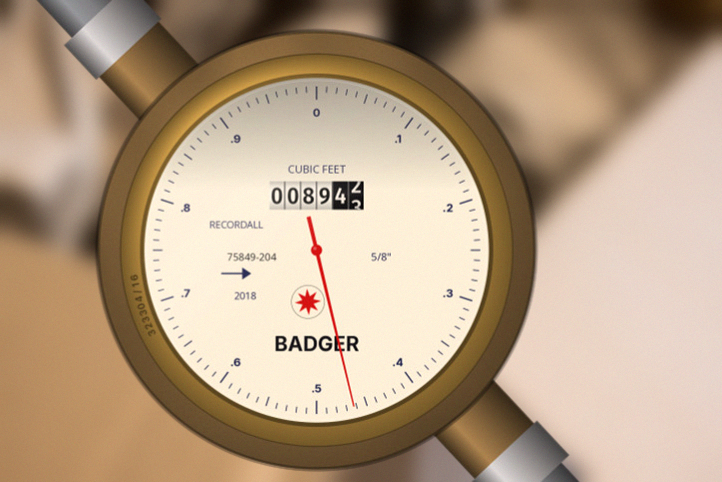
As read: **8942.46** ft³
